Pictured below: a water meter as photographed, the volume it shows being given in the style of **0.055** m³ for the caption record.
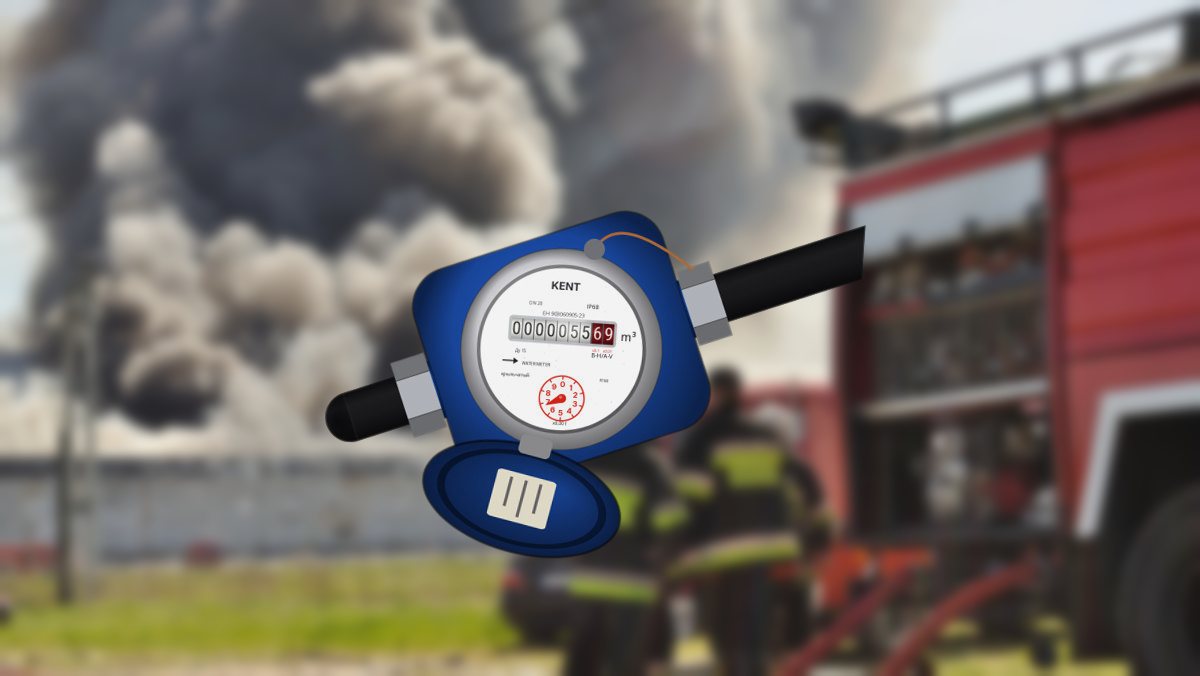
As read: **55.696** m³
